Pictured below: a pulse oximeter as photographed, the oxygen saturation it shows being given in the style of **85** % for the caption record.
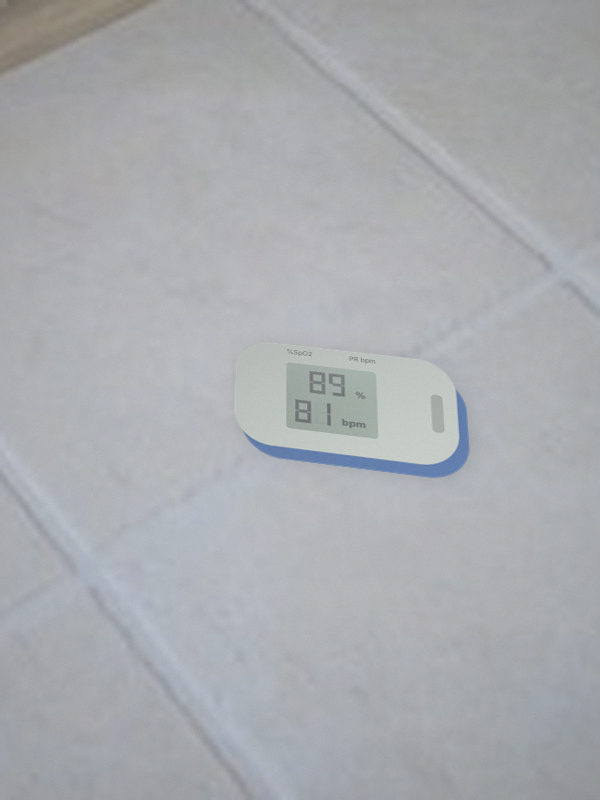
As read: **89** %
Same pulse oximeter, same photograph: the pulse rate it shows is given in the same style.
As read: **81** bpm
